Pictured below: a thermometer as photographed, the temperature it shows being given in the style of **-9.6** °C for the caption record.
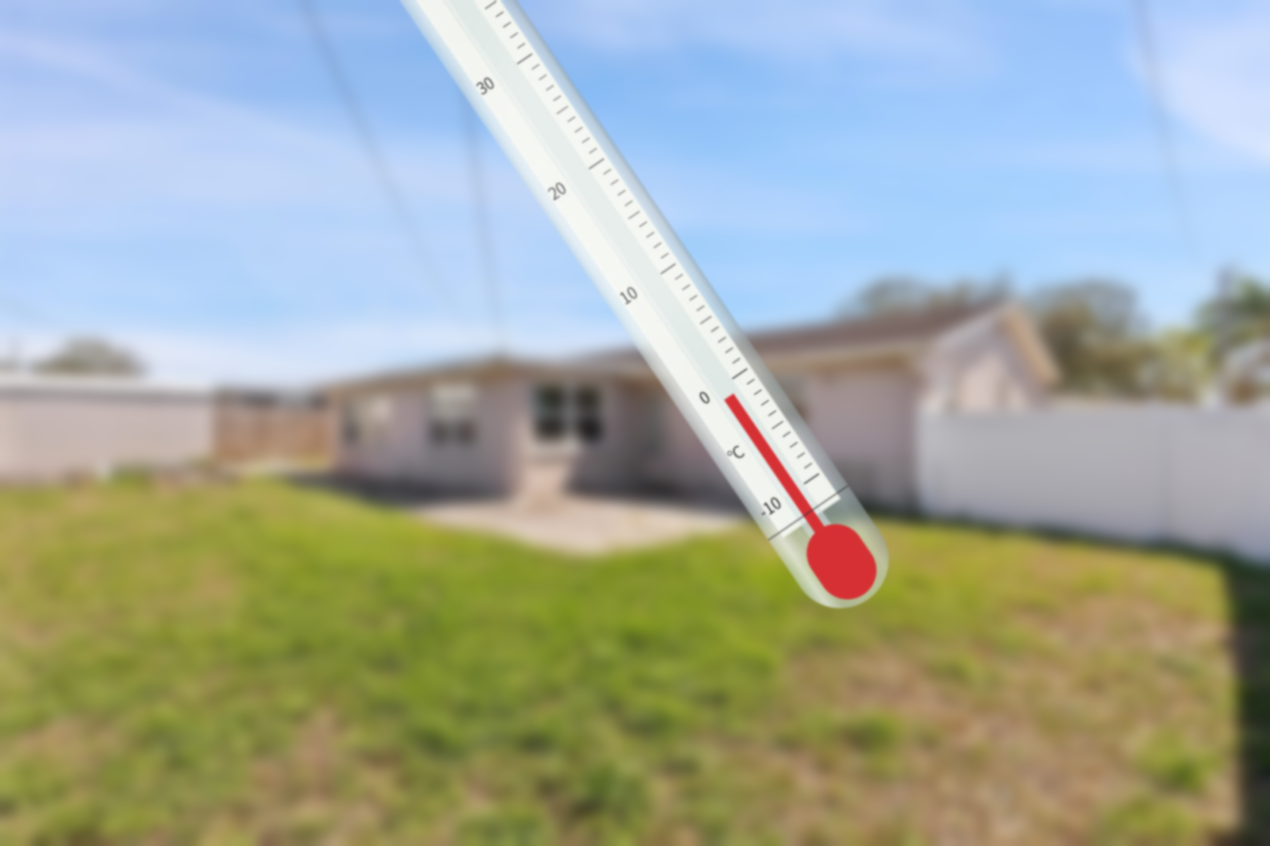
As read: **-1** °C
